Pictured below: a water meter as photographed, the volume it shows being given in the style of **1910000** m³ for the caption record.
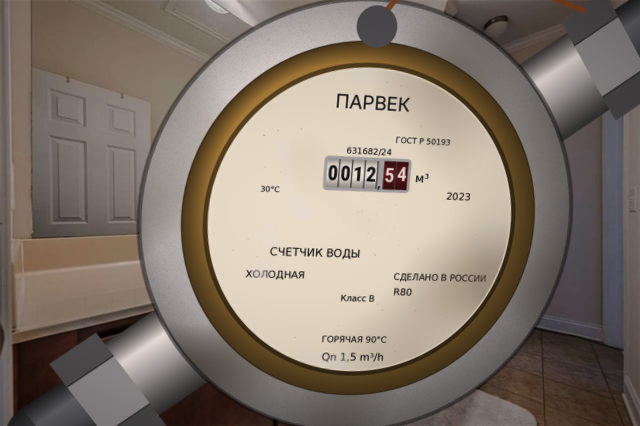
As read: **12.54** m³
